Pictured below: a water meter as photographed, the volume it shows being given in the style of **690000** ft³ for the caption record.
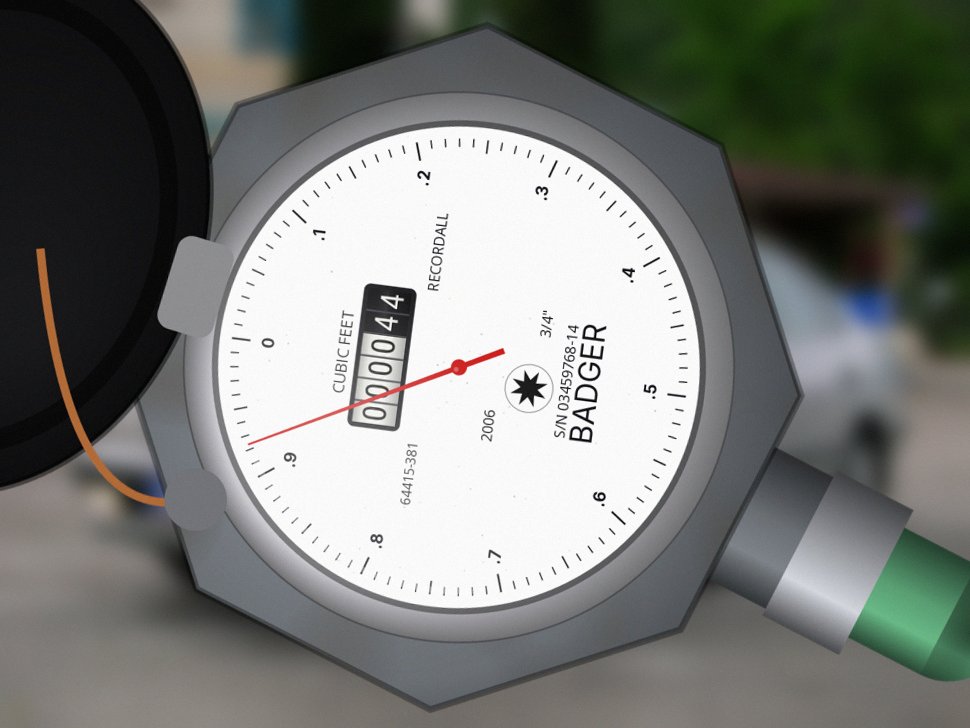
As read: **43.92** ft³
